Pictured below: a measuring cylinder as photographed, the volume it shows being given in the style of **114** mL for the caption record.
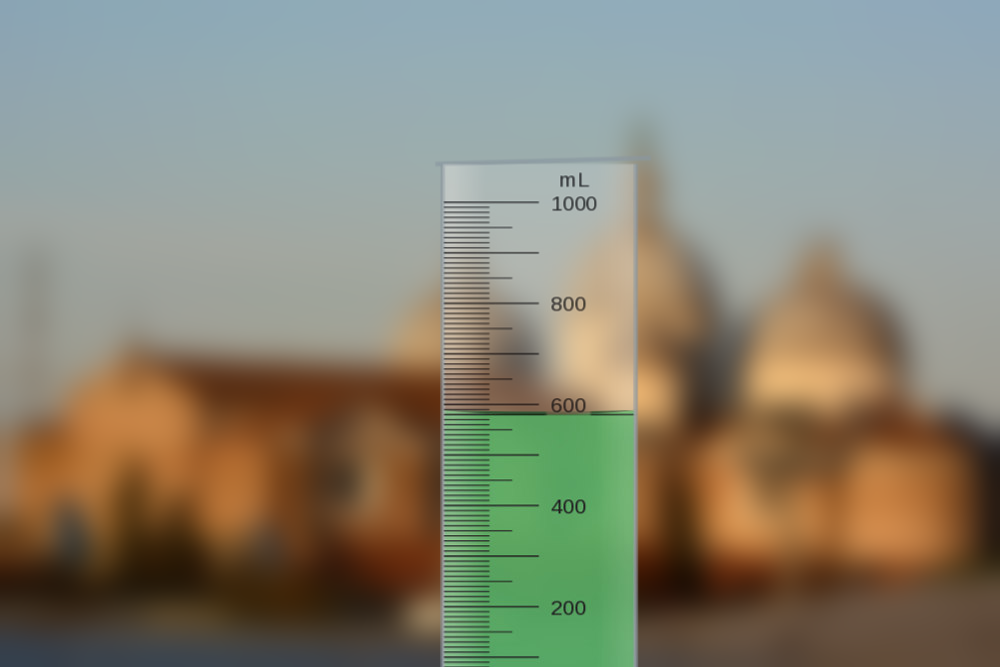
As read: **580** mL
